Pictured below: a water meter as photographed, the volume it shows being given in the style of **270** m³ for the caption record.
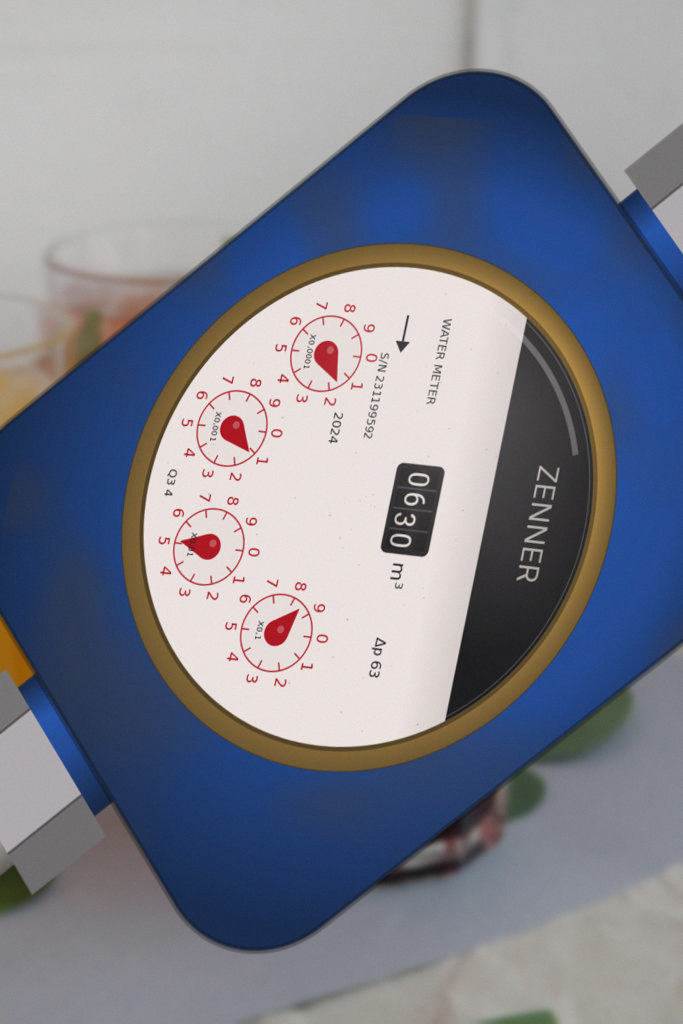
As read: **629.8511** m³
